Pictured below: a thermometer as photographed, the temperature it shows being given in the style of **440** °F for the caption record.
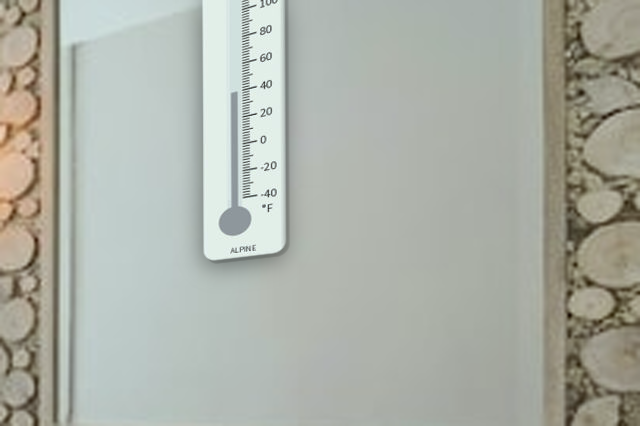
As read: **40** °F
